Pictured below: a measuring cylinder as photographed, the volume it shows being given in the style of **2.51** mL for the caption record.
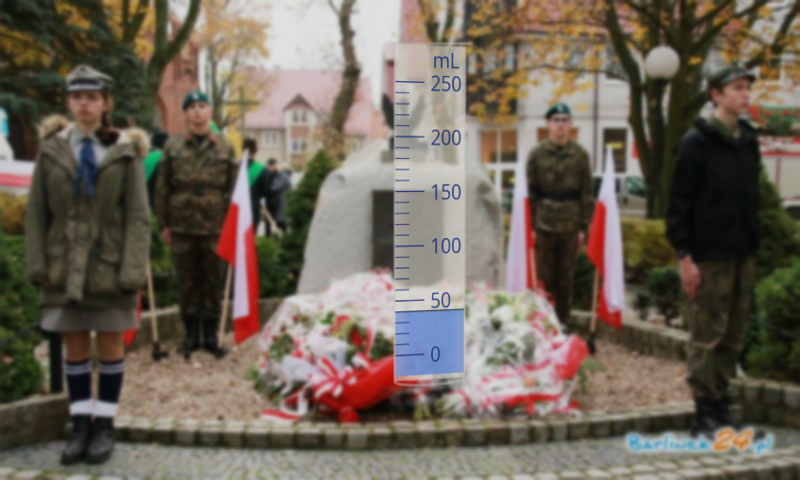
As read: **40** mL
